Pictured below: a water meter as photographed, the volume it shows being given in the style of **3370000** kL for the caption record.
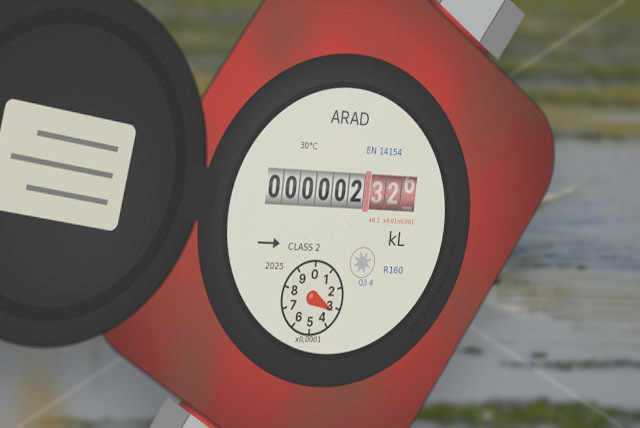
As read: **2.3263** kL
